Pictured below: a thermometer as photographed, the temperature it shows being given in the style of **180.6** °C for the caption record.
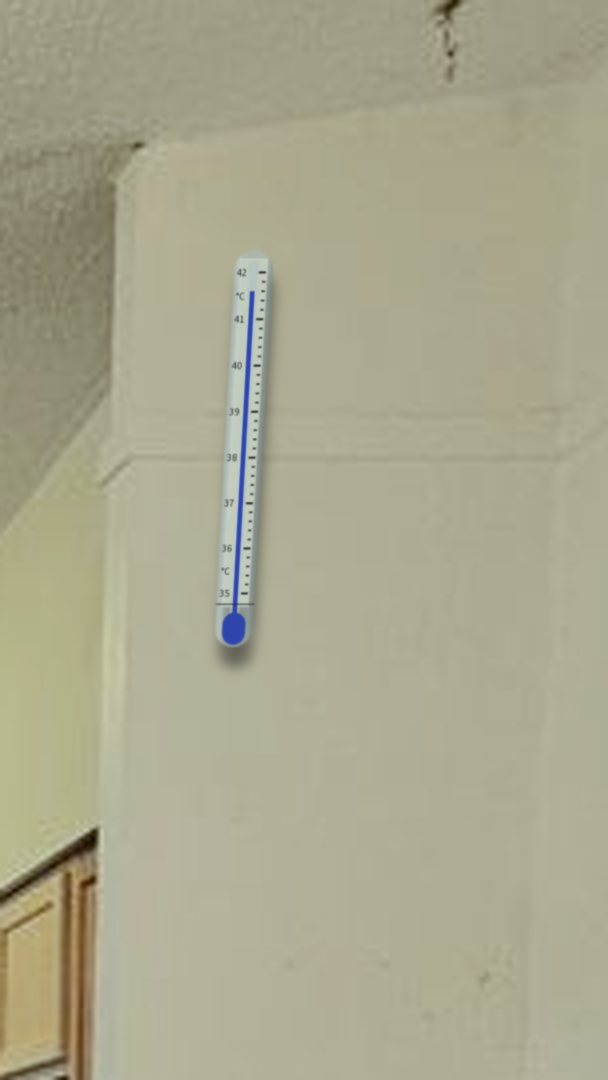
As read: **41.6** °C
